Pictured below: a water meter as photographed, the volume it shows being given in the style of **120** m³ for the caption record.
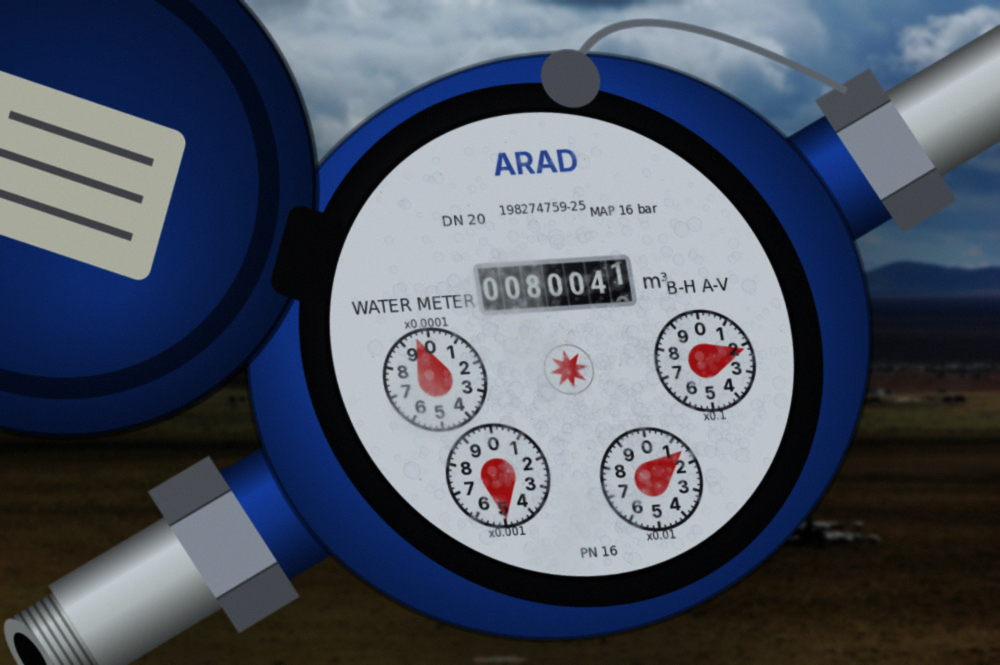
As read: **80041.2149** m³
